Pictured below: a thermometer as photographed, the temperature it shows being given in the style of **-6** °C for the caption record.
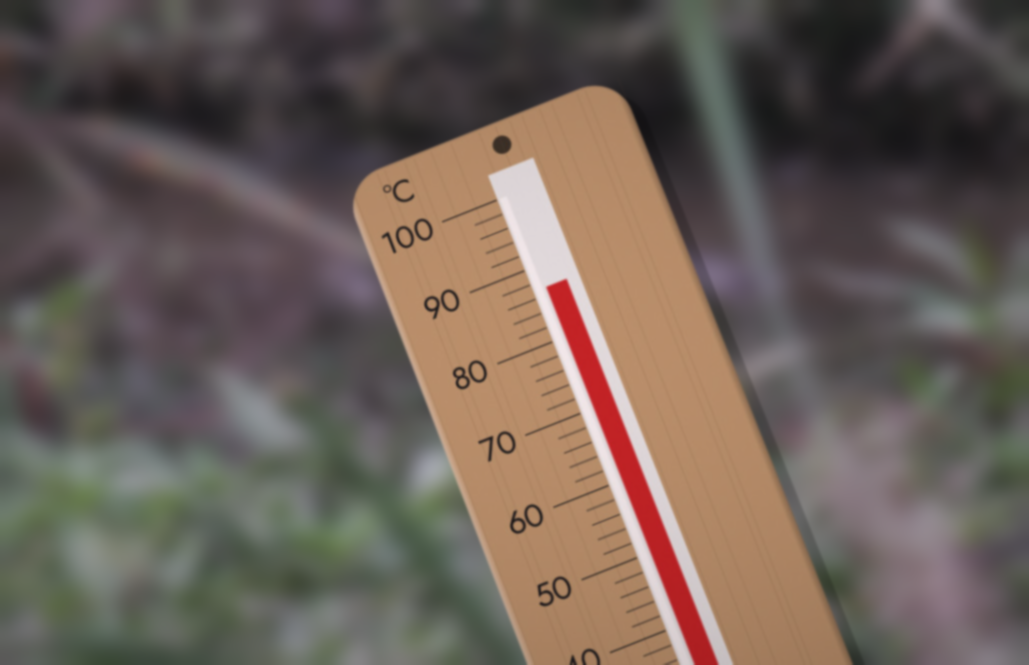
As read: **87** °C
